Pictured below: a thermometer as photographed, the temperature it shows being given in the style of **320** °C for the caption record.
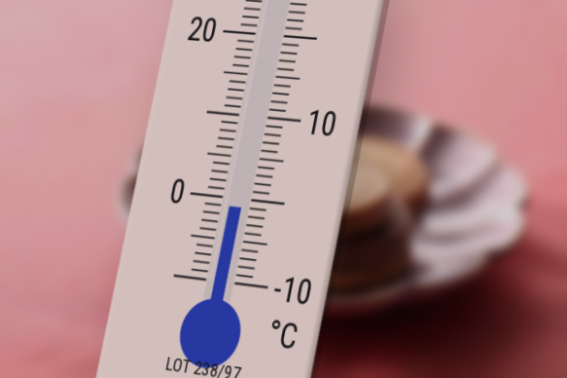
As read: **-1** °C
